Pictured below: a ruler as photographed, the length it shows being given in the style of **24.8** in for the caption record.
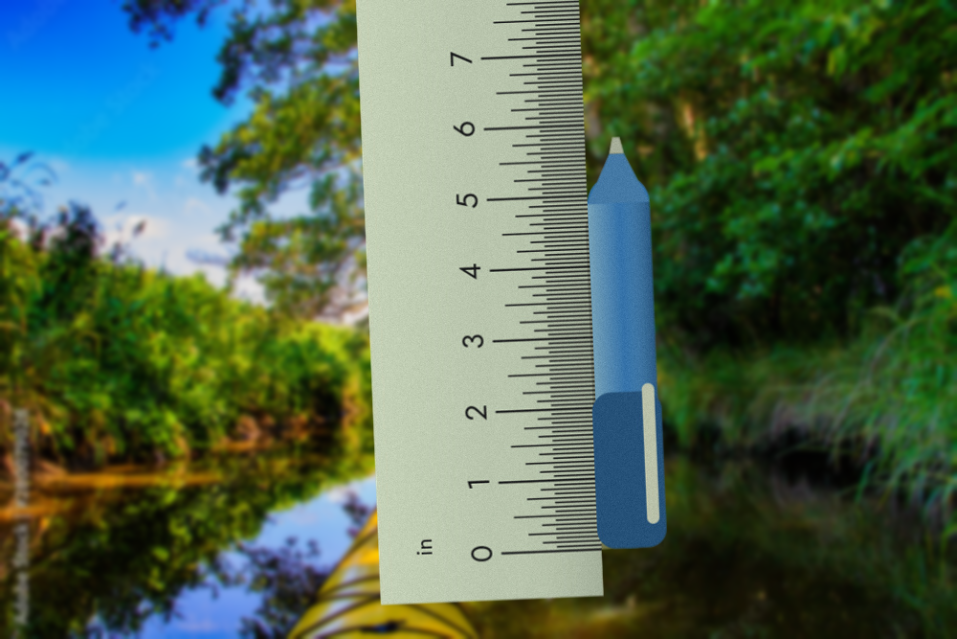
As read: **5.8125** in
